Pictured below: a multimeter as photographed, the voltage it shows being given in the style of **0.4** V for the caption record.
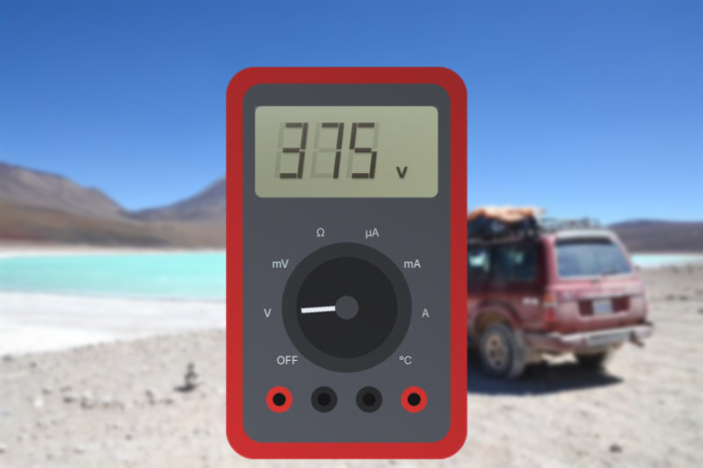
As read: **375** V
